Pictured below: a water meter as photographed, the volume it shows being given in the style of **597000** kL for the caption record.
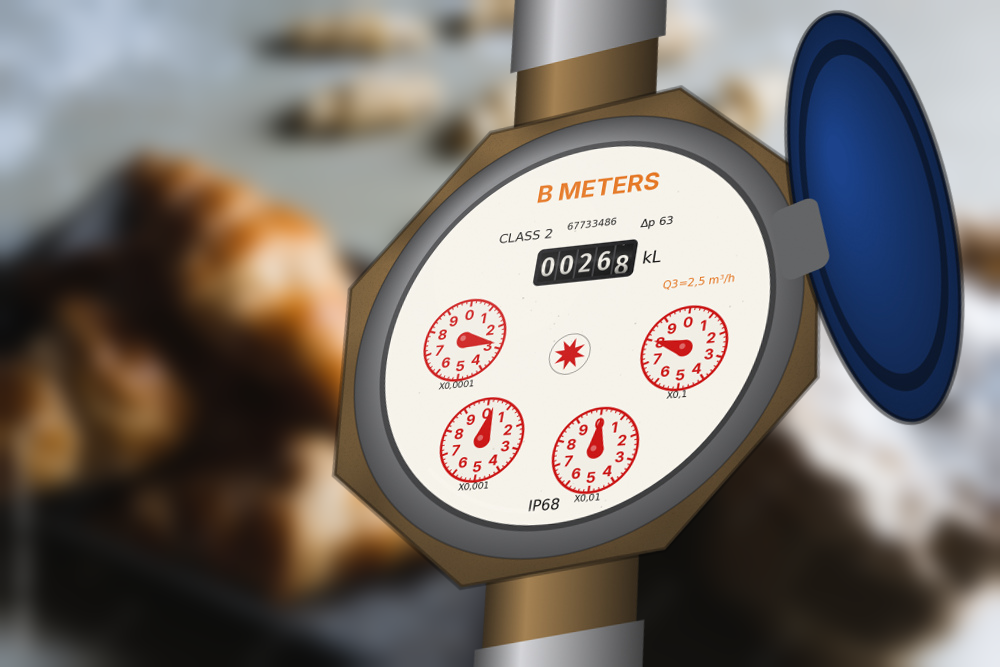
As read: **267.8002** kL
